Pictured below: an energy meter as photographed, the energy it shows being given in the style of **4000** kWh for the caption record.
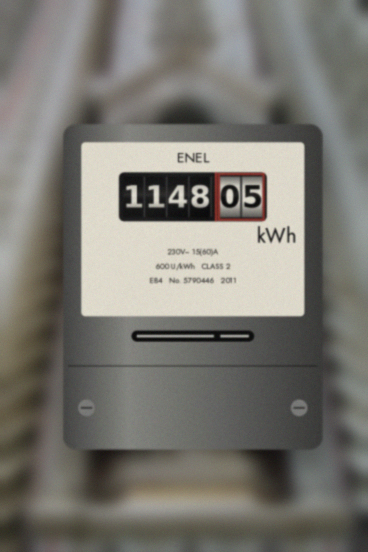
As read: **1148.05** kWh
